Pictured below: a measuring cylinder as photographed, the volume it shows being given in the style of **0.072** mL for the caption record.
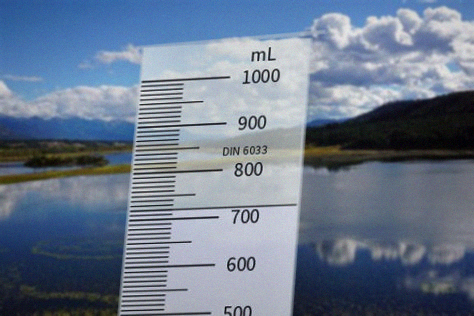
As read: **720** mL
